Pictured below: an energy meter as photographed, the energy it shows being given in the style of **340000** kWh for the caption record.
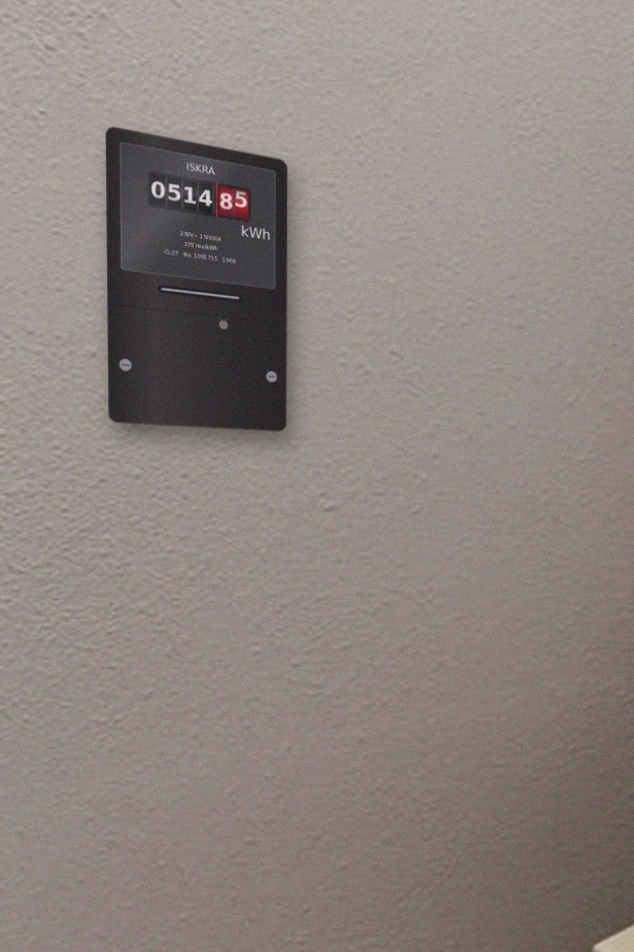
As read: **514.85** kWh
